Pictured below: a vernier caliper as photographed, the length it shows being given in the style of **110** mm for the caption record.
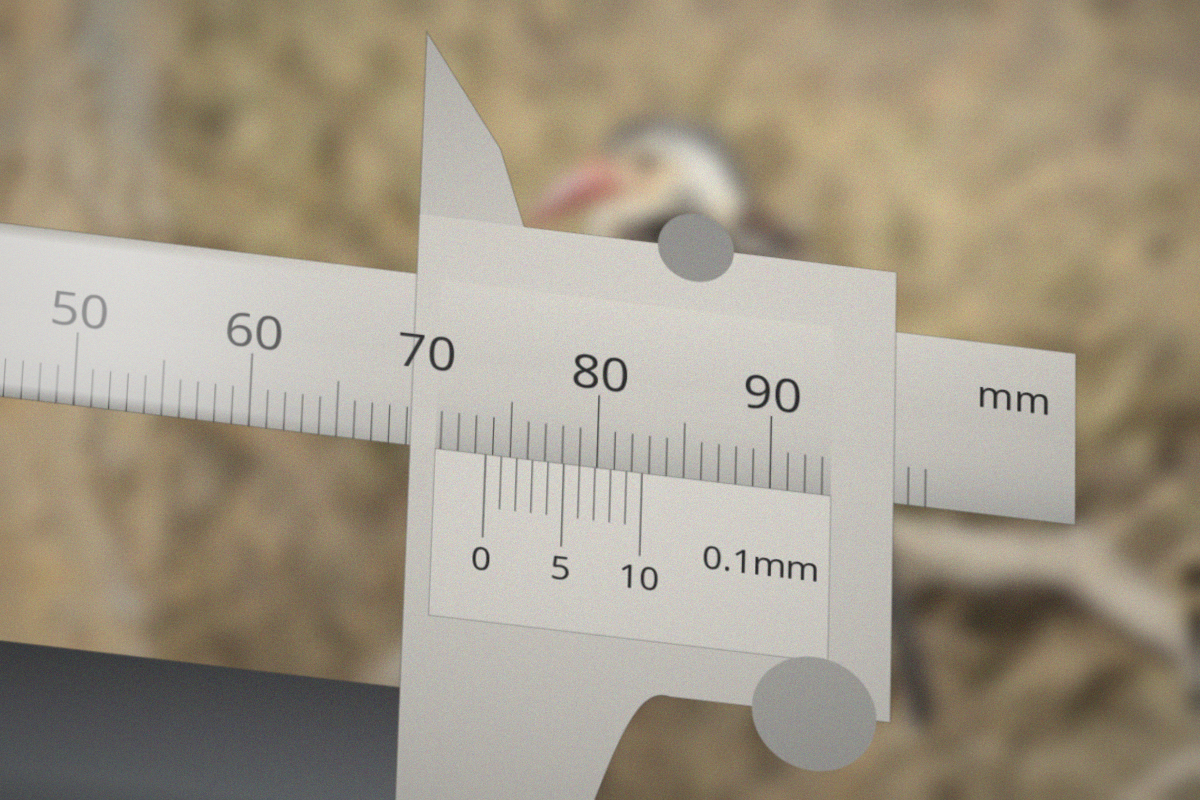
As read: **73.6** mm
